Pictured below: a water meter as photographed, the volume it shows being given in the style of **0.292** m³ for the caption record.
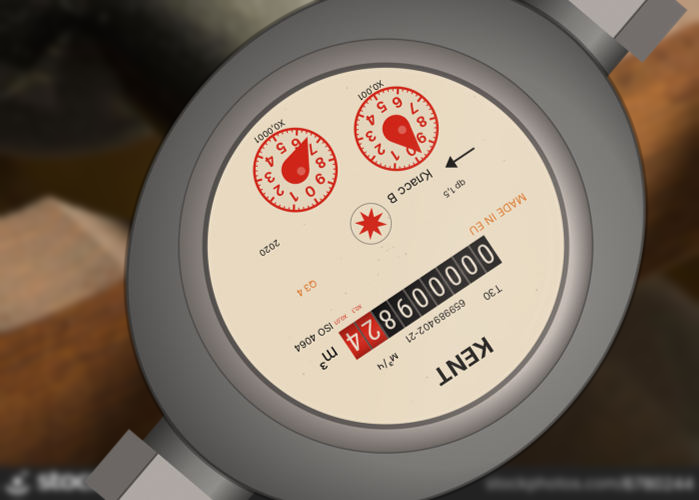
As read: **98.2396** m³
